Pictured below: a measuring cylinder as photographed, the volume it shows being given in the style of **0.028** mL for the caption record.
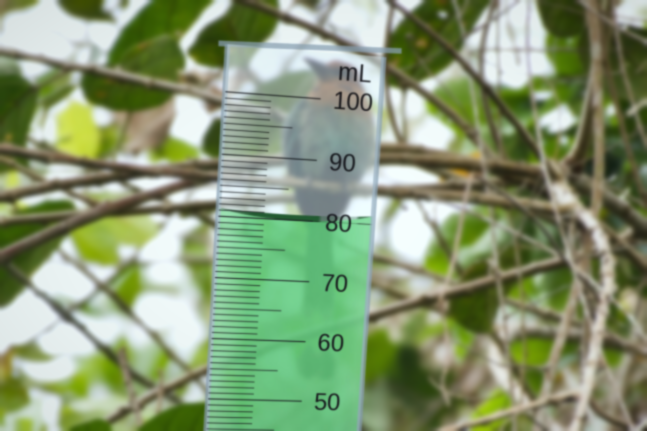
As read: **80** mL
